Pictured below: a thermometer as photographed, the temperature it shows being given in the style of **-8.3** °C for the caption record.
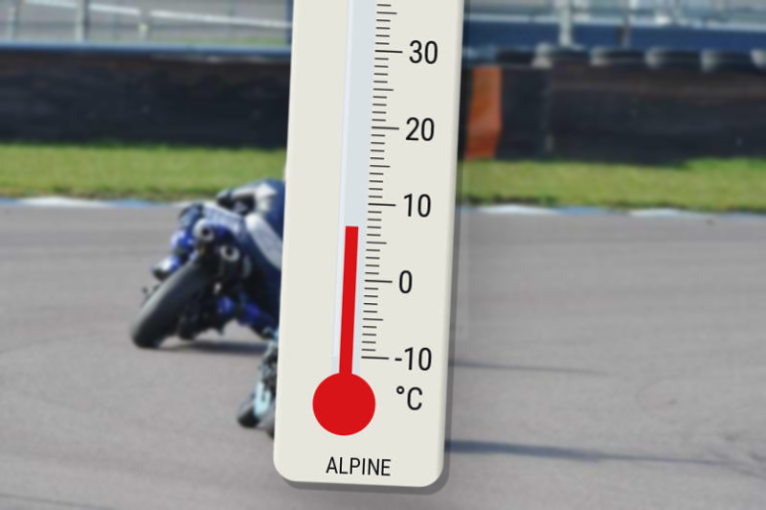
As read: **7** °C
